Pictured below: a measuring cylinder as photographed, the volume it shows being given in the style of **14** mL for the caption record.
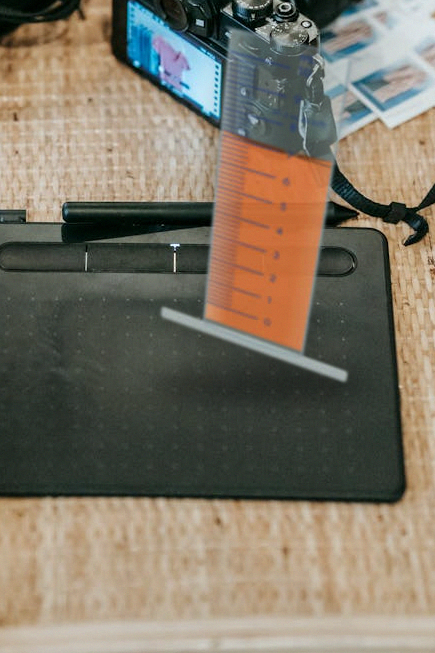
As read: **7** mL
